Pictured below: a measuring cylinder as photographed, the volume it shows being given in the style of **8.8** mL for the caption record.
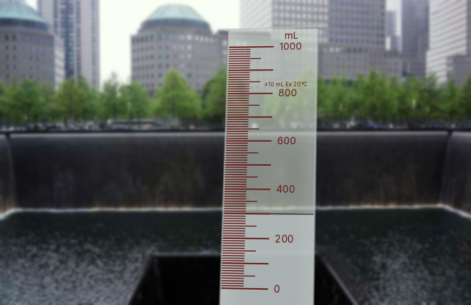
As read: **300** mL
